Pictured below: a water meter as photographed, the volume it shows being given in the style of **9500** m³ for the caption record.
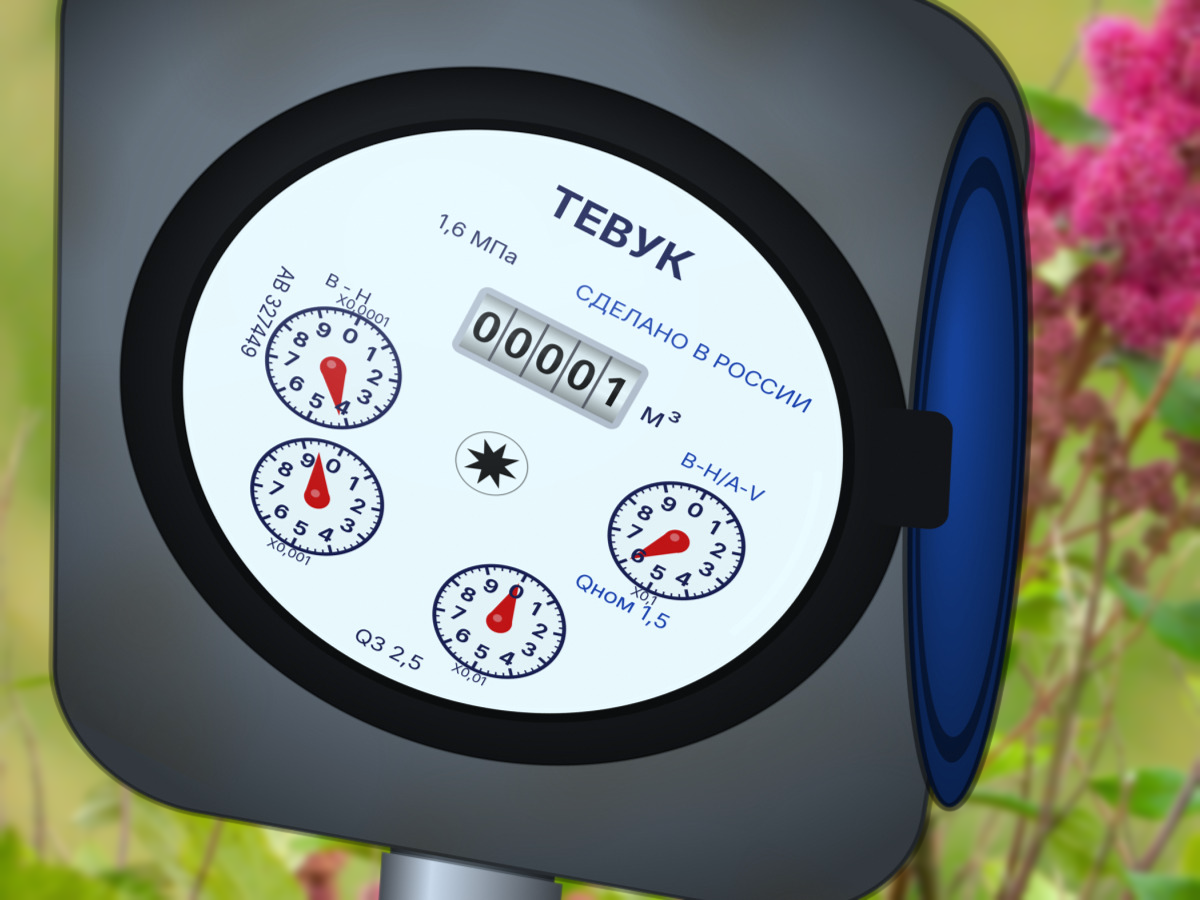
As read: **1.5994** m³
